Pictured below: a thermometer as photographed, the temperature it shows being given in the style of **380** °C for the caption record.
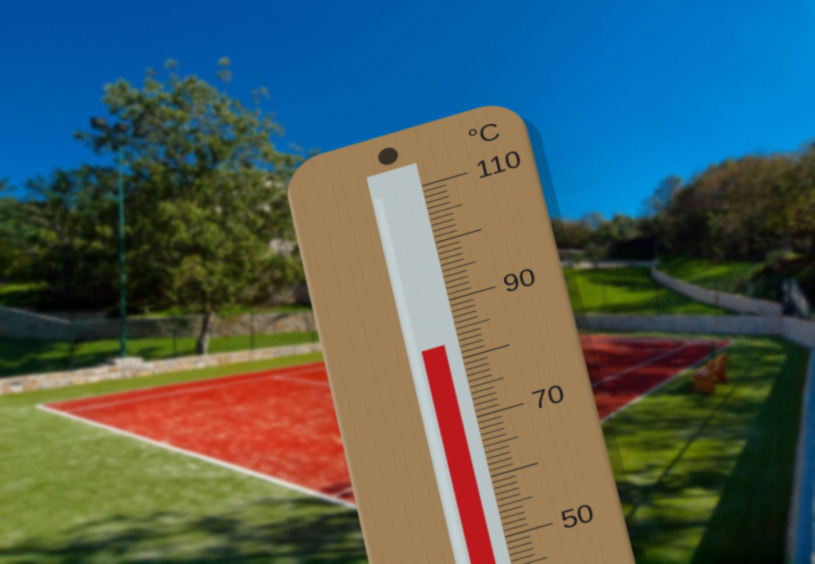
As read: **83** °C
